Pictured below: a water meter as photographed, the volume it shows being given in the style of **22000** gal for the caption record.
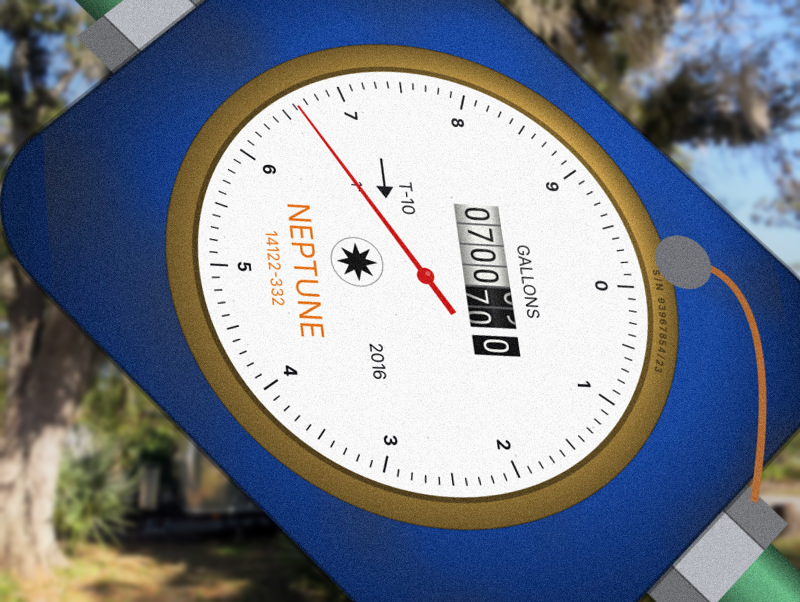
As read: **700696.6** gal
